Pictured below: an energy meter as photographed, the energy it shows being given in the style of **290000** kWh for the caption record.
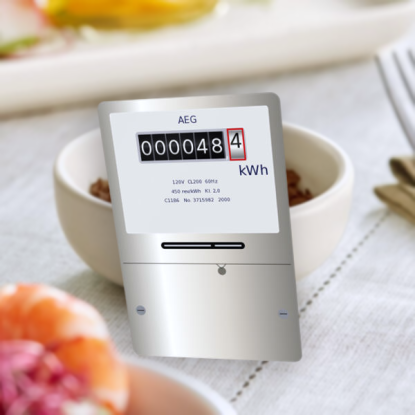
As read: **48.4** kWh
